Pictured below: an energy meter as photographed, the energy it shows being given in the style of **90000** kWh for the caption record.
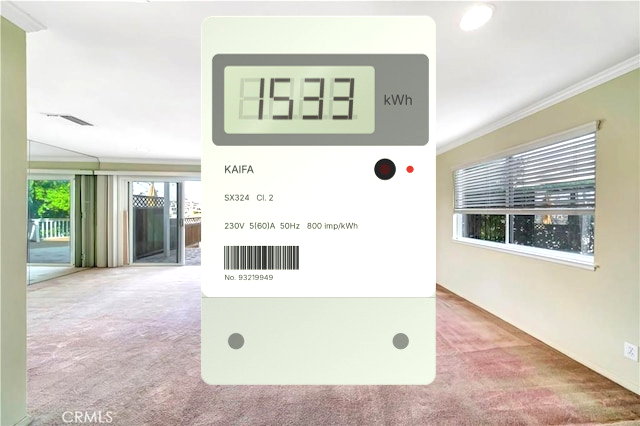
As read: **1533** kWh
